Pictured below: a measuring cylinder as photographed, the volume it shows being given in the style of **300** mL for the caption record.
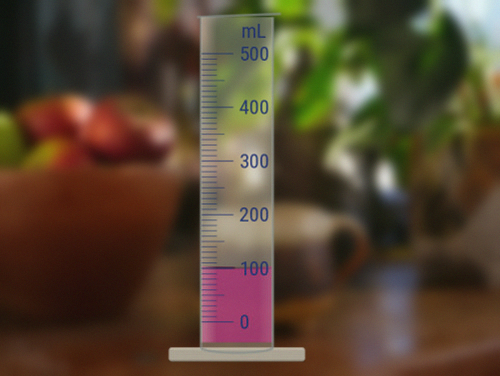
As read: **100** mL
